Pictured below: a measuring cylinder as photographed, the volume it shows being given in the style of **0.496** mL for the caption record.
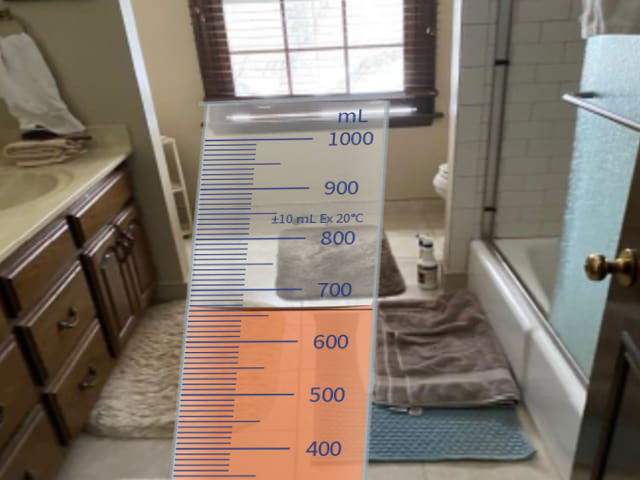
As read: **660** mL
